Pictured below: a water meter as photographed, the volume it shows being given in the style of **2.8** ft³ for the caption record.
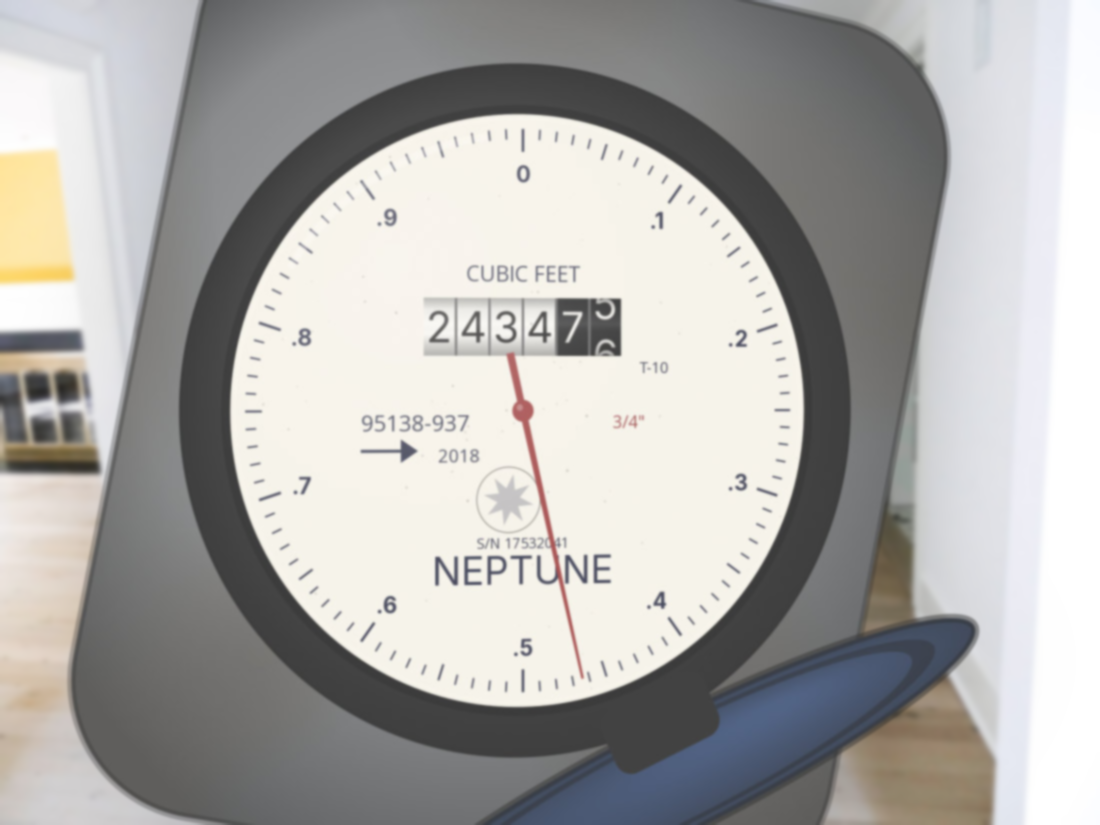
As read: **243475.46** ft³
